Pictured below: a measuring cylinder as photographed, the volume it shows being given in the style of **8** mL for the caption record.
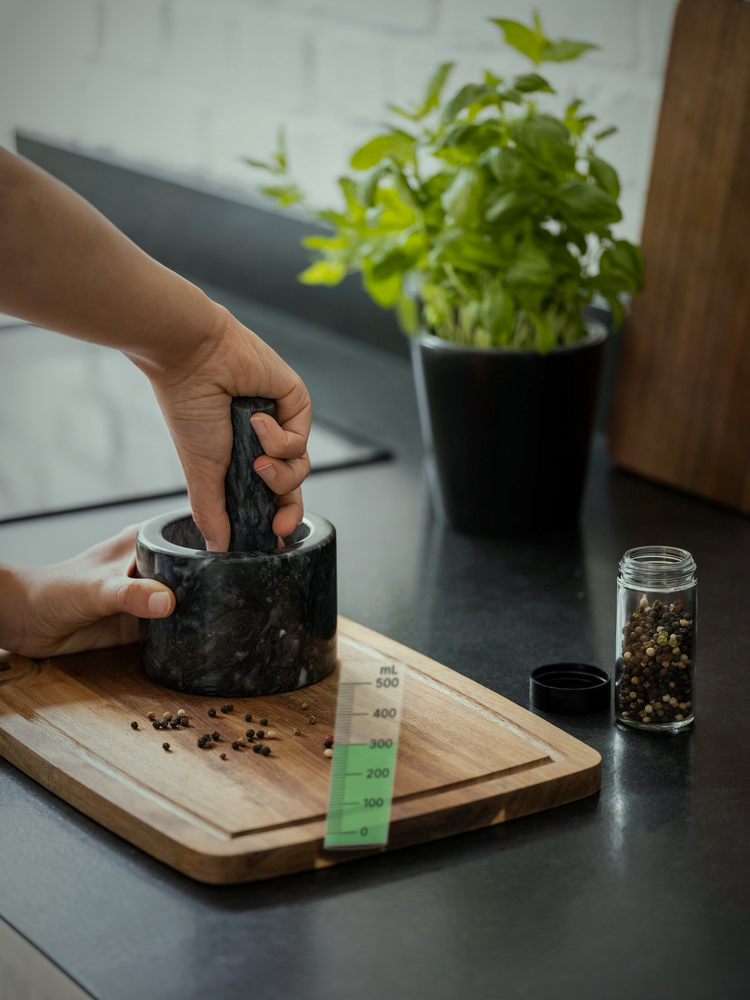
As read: **300** mL
